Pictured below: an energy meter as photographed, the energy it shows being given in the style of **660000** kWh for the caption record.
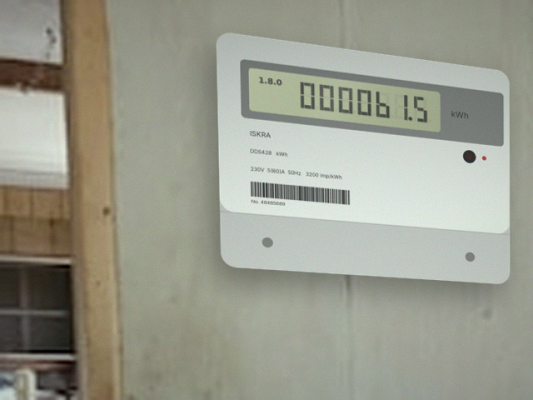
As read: **61.5** kWh
